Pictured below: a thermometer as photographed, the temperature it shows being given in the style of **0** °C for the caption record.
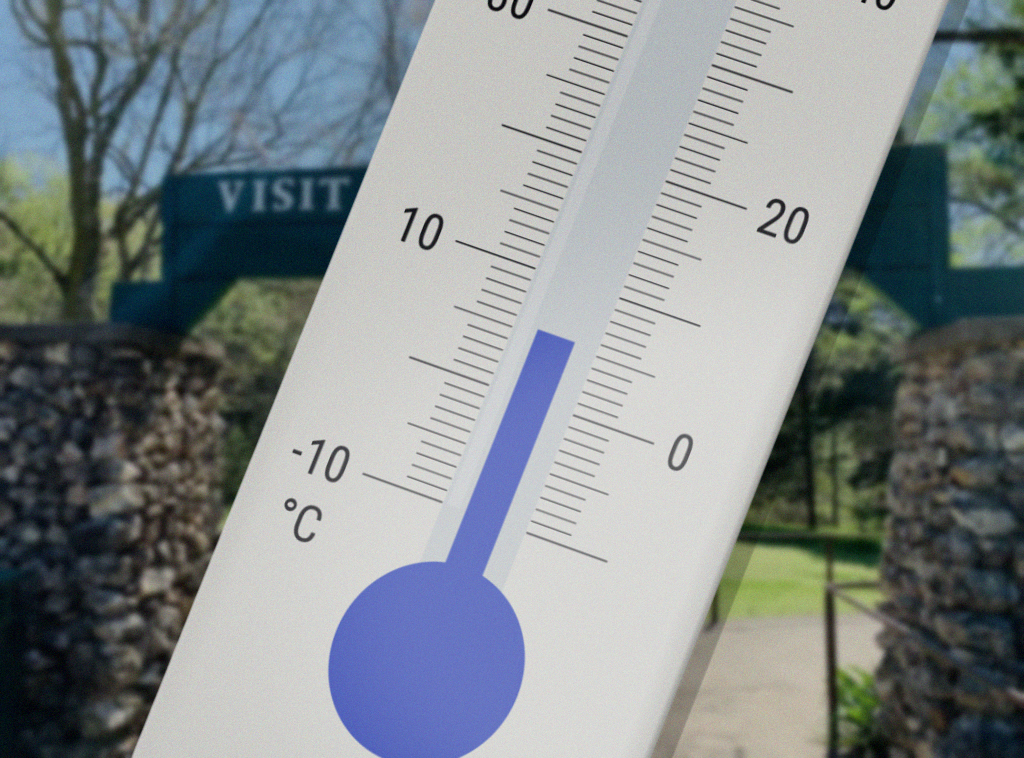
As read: **5.5** °C
